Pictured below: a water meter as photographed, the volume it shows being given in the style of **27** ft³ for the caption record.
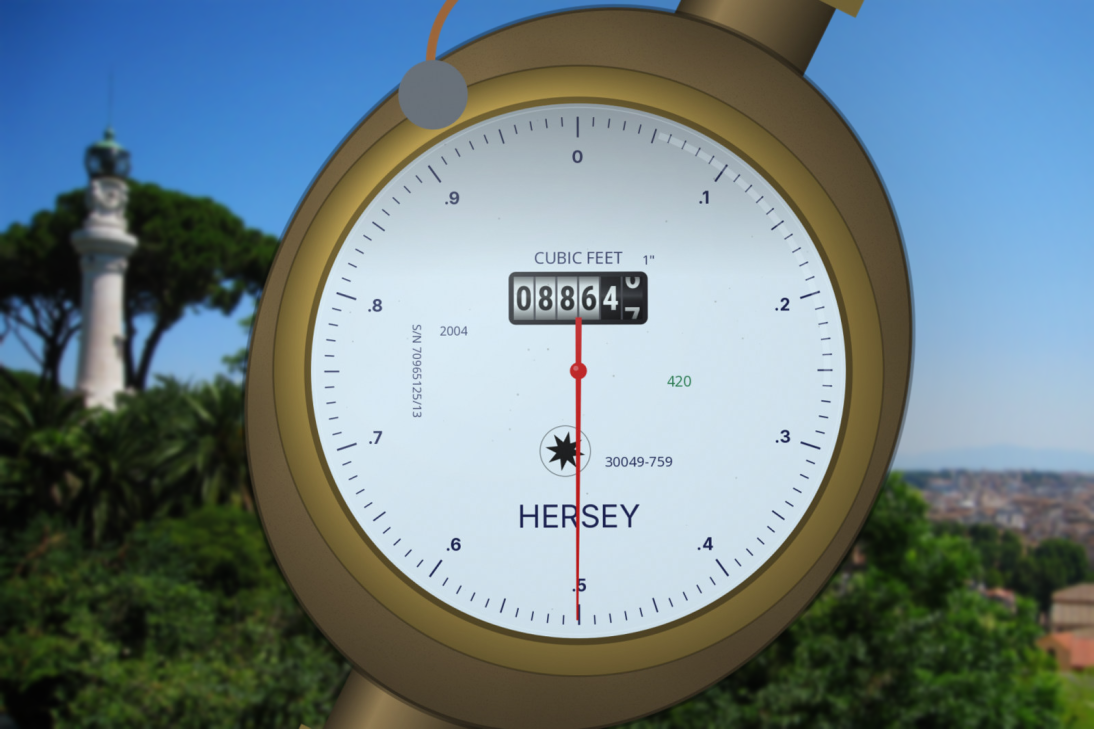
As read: **88646.50** ft³
